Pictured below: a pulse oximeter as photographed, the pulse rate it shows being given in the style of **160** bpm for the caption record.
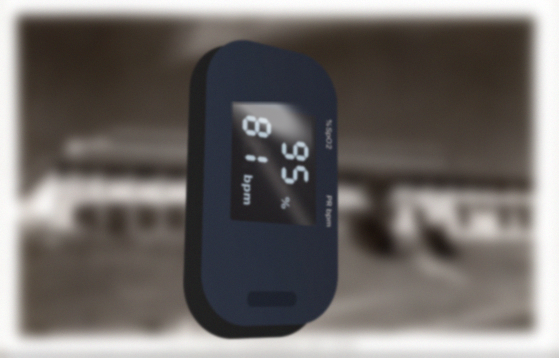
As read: **81** bpm
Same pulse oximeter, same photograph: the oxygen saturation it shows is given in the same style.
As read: **95** %
